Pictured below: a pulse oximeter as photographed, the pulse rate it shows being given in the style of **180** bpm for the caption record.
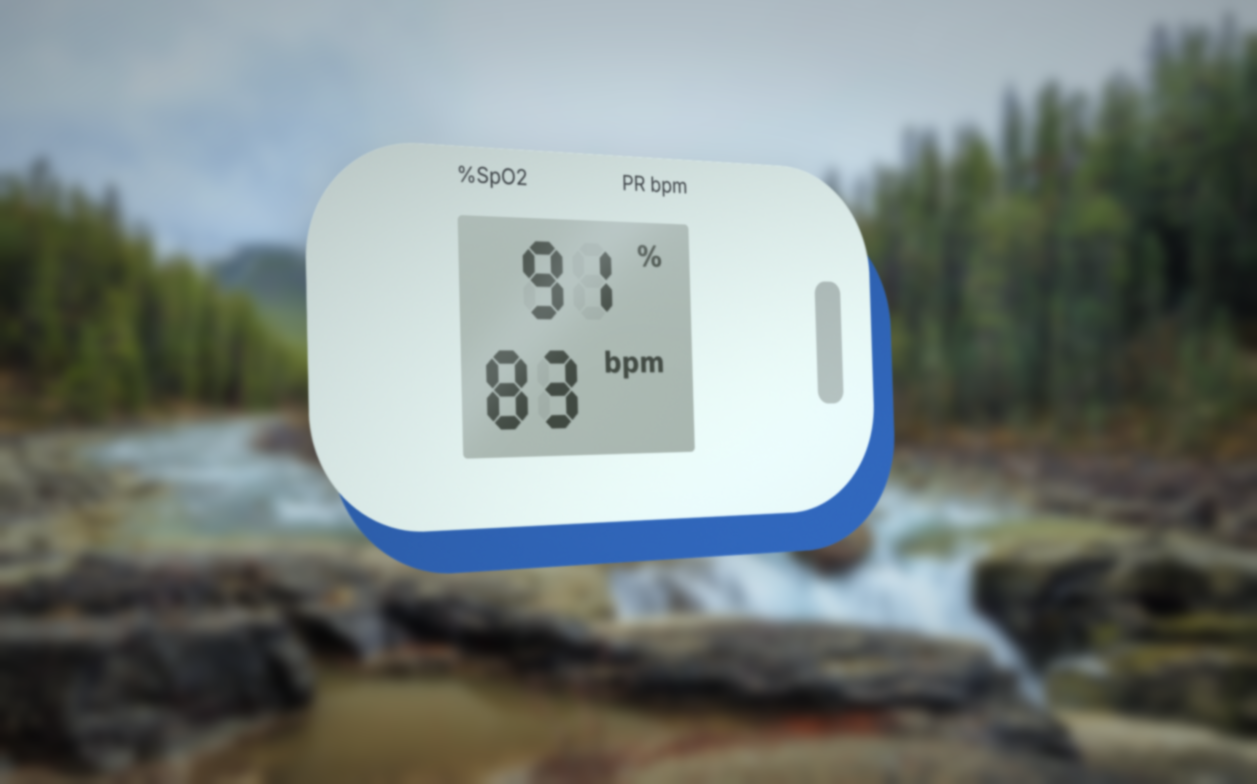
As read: **83** bpm
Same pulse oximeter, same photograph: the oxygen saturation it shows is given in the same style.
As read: **91** %
